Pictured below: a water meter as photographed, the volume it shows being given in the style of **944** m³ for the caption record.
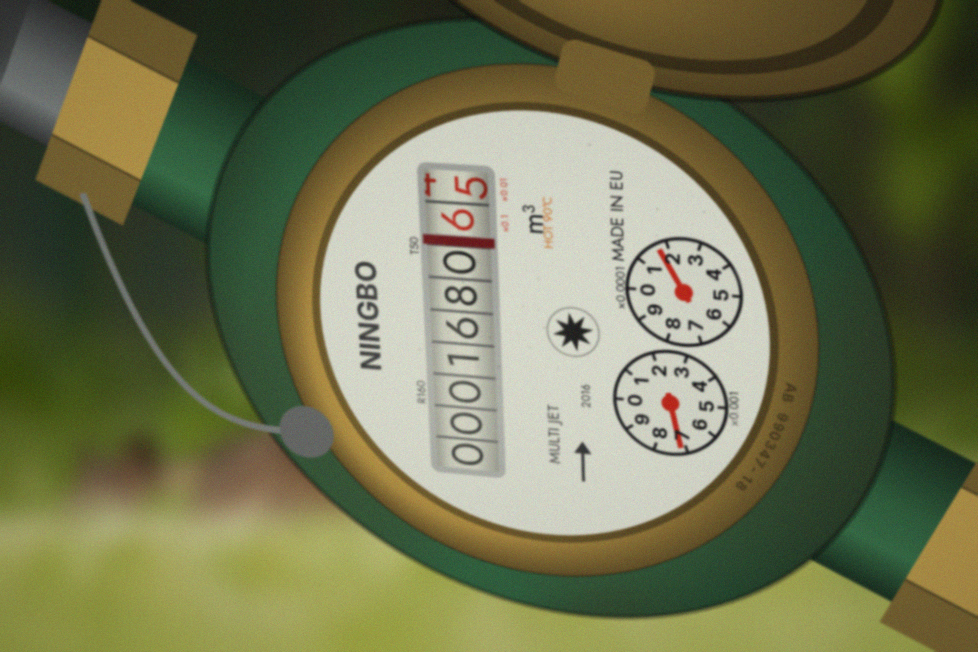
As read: **1680.6471** m³
